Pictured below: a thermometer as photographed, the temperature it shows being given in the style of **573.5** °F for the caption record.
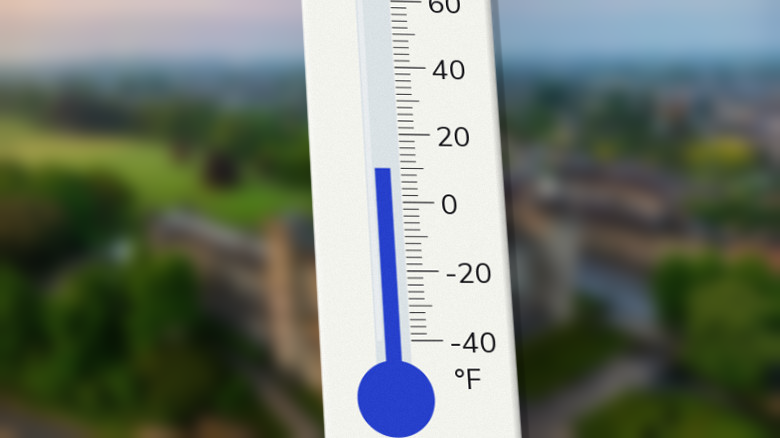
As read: **10** °F
